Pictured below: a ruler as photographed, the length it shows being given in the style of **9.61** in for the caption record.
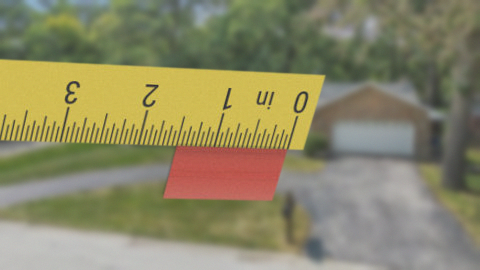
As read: **1.5** in
